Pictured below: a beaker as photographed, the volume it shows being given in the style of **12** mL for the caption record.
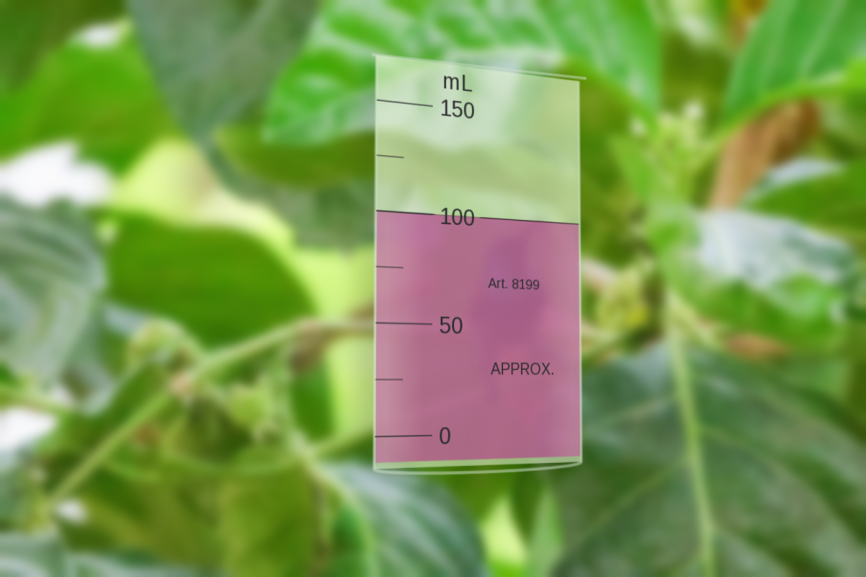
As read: **100** mL
